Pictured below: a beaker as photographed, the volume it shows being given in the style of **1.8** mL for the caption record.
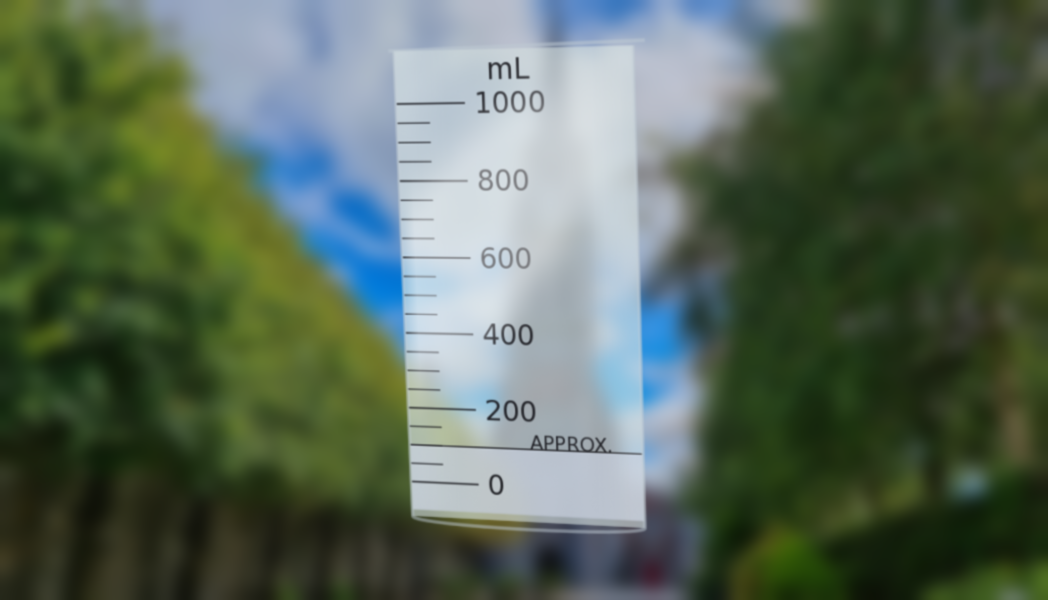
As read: **100** mL
